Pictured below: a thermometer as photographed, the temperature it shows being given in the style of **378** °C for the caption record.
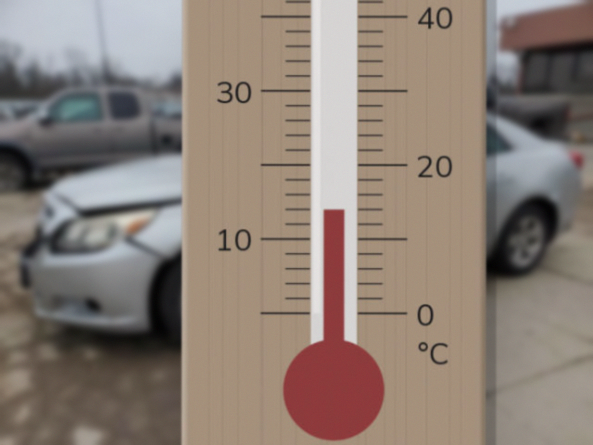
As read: **14** °C
